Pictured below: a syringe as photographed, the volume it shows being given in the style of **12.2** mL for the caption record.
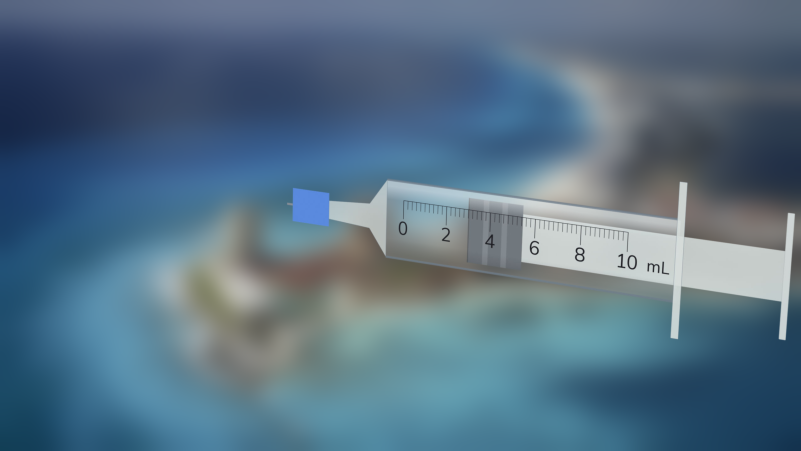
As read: **3** mL
